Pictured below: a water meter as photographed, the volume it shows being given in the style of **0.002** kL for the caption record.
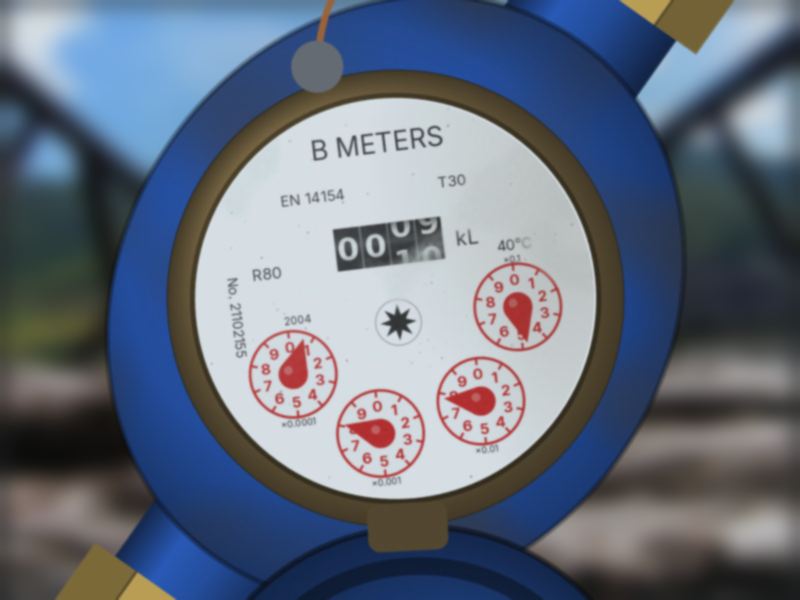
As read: **9.4780** kL
